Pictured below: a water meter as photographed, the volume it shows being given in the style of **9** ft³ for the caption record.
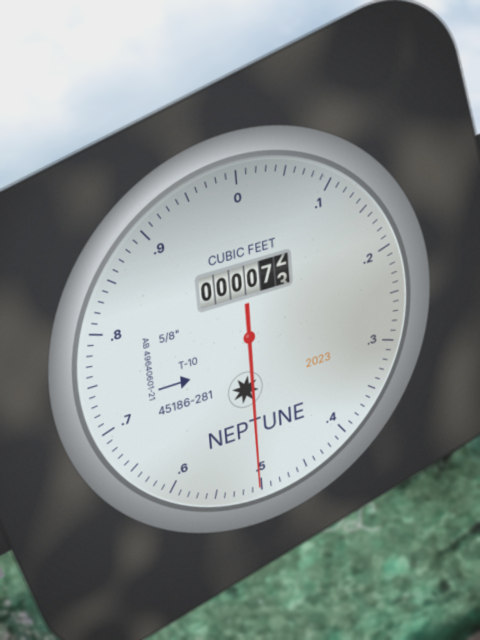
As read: **72.50** ft³
